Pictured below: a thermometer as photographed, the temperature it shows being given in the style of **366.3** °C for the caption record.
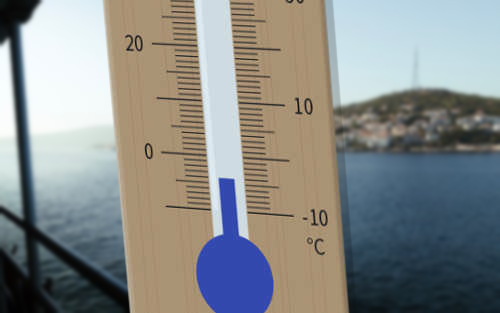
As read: **-4** °C
